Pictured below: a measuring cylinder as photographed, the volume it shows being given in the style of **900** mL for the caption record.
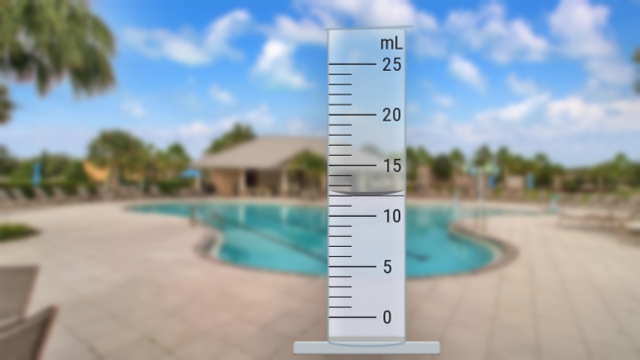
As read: **12** mL
